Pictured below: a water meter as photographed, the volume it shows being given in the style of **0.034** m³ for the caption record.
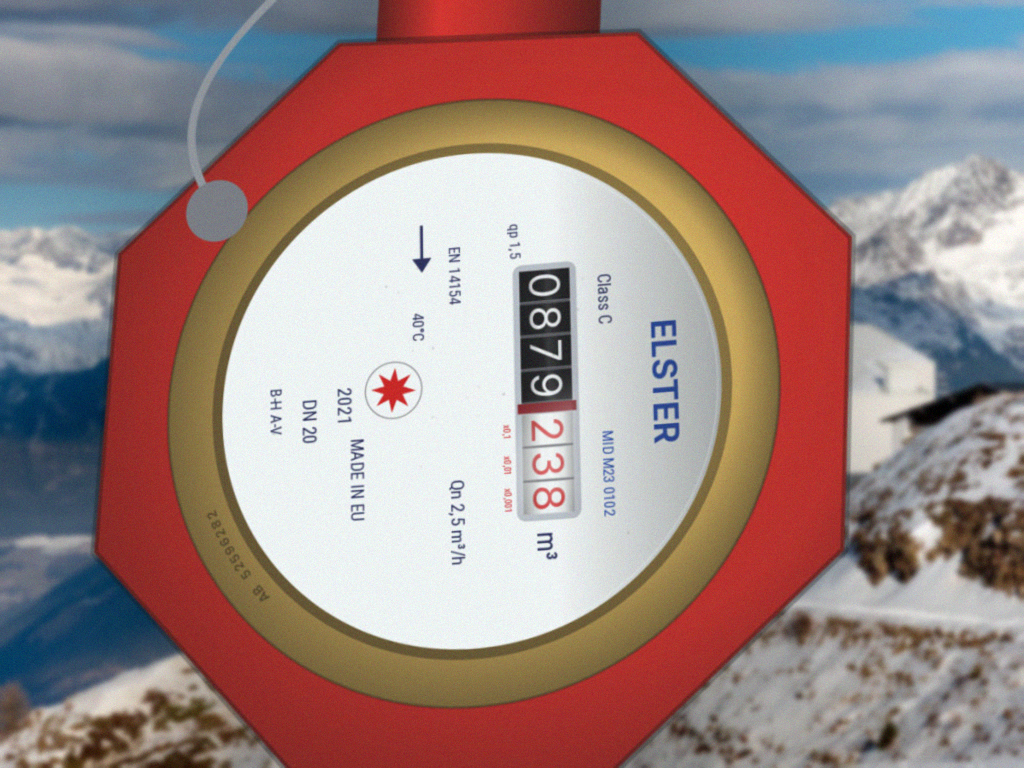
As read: **879.238** m³
